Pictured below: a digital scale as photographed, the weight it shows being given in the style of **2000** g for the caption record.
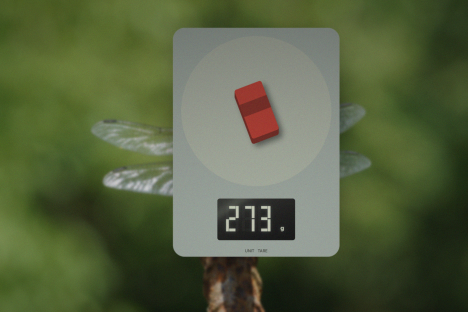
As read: **273** g
